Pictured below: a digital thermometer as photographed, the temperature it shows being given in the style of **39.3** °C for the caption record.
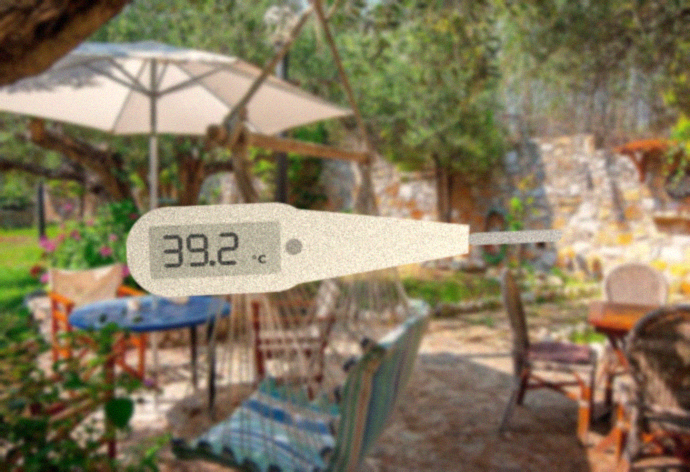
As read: **39.2** °C
